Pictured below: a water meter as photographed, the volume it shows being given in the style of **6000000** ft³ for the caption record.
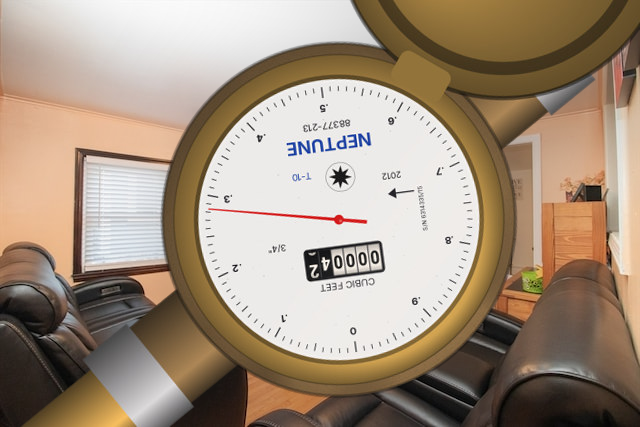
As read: **42.28** ft³
